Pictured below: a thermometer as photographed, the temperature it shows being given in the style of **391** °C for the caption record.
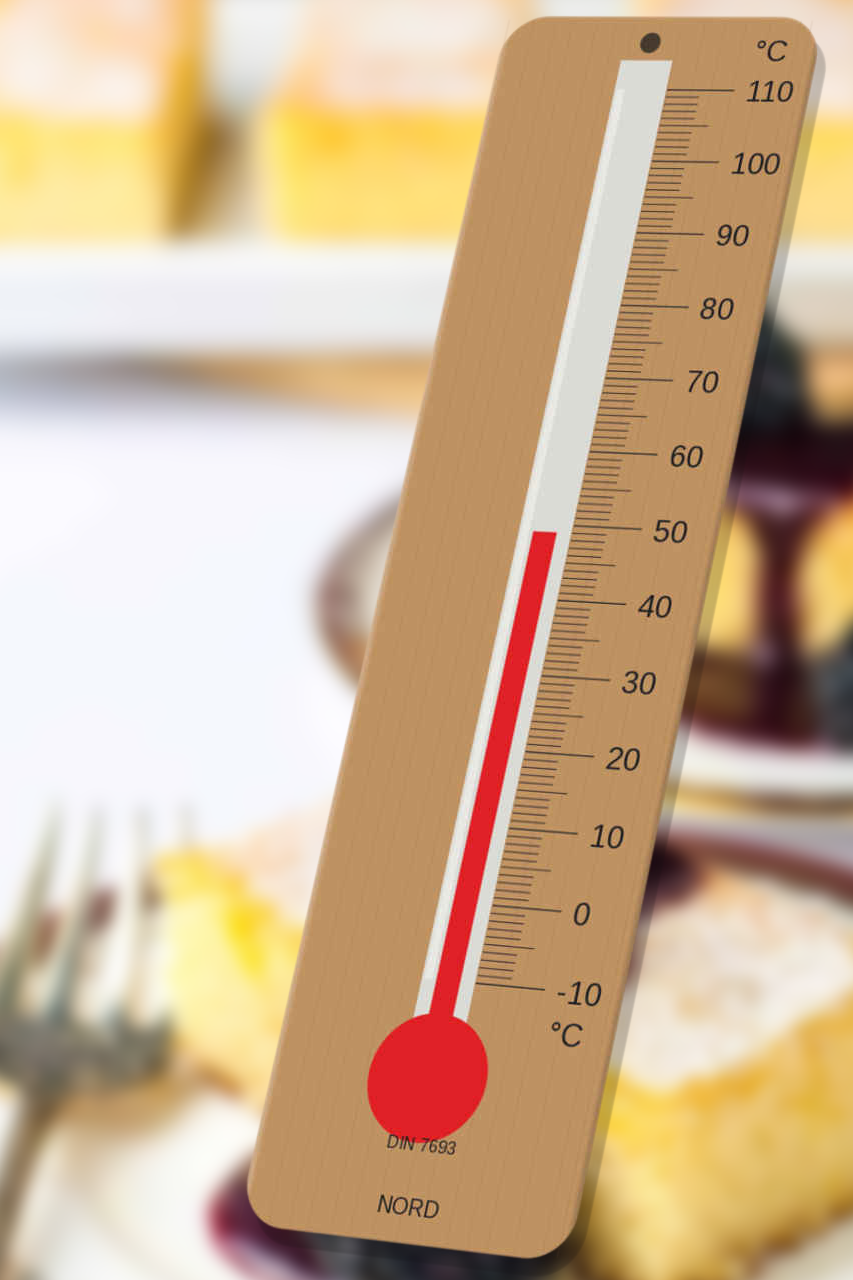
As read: **49** °C
